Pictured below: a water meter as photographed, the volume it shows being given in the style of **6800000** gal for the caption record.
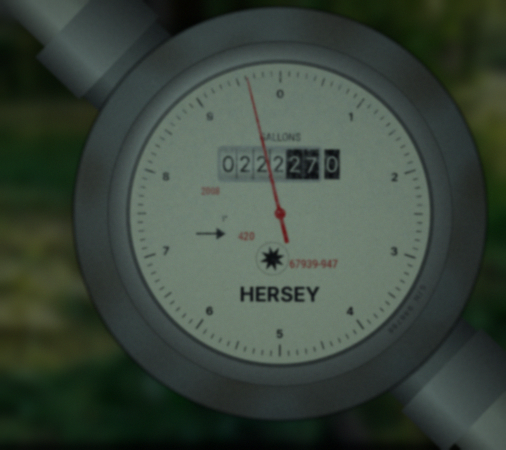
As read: **222269.6** gal
